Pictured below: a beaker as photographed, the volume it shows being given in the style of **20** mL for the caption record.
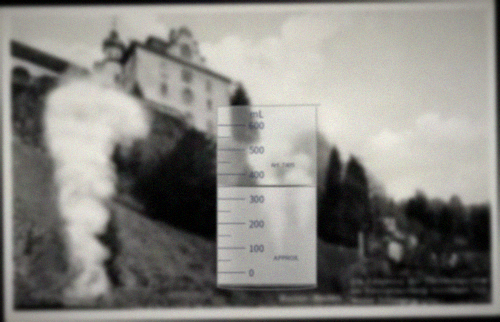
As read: **350** mL
